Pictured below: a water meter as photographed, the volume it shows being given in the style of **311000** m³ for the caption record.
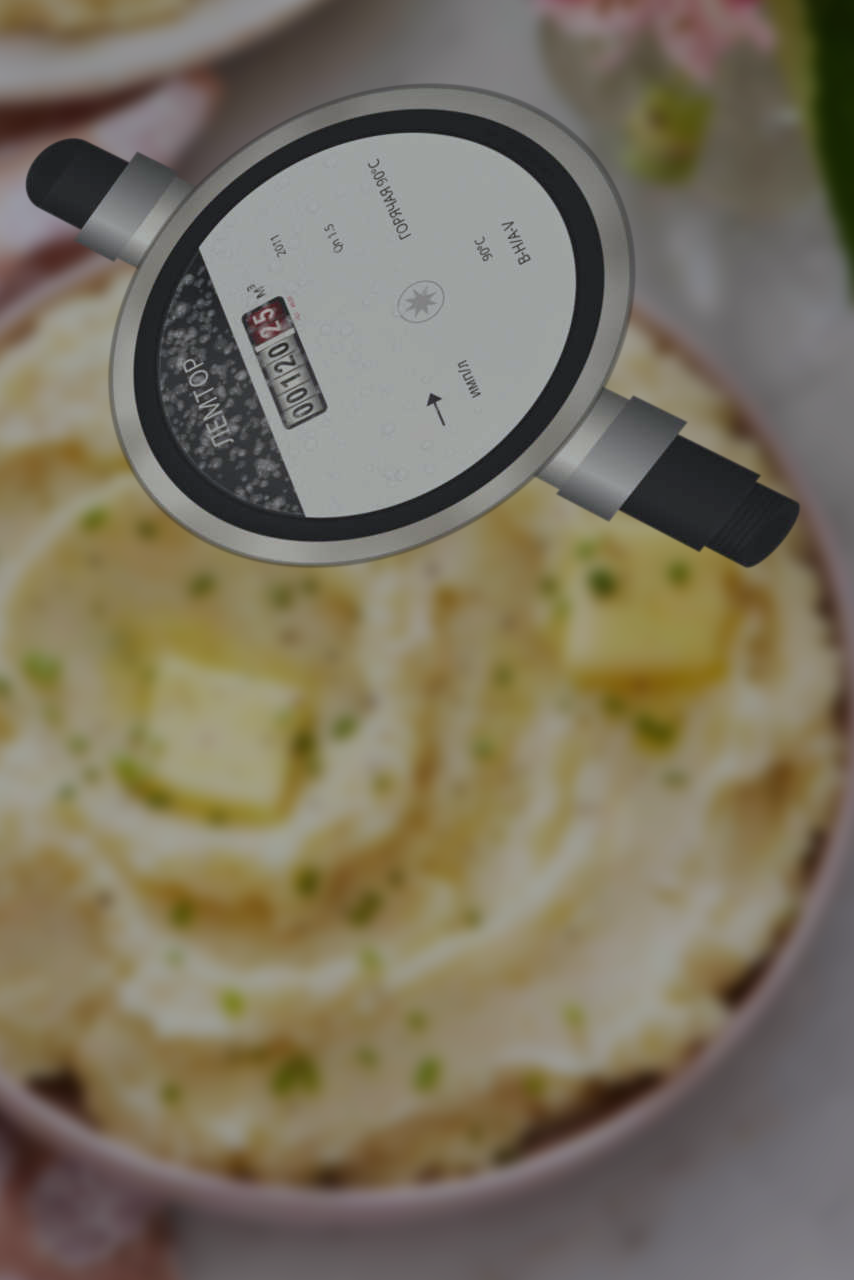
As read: **120.25** m³
